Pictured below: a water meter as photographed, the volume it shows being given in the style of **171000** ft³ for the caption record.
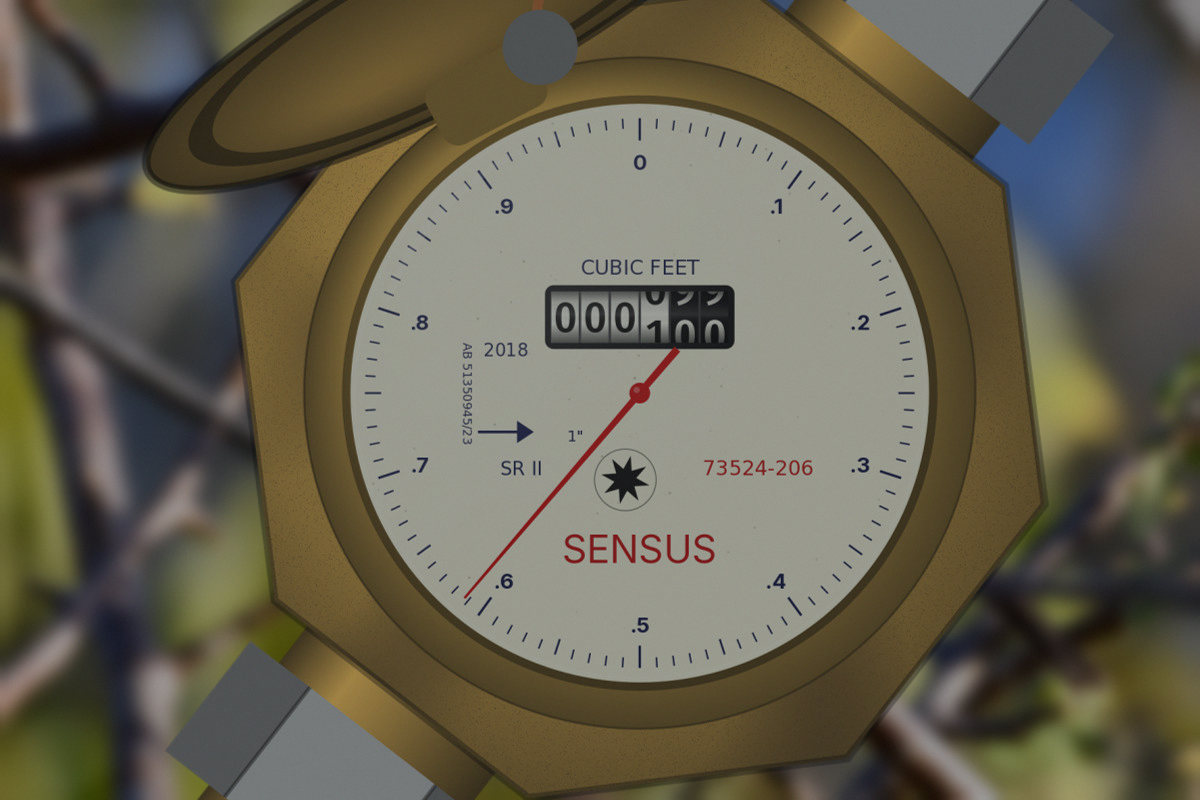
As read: **99.61** ft³
